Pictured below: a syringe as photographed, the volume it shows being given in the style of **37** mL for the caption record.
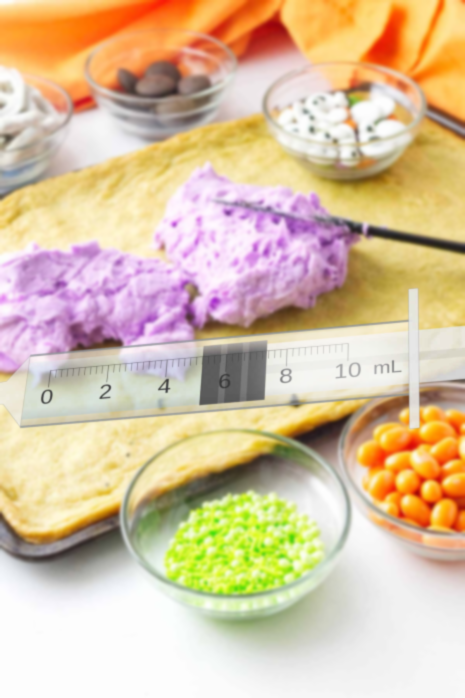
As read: **5.2** mL
